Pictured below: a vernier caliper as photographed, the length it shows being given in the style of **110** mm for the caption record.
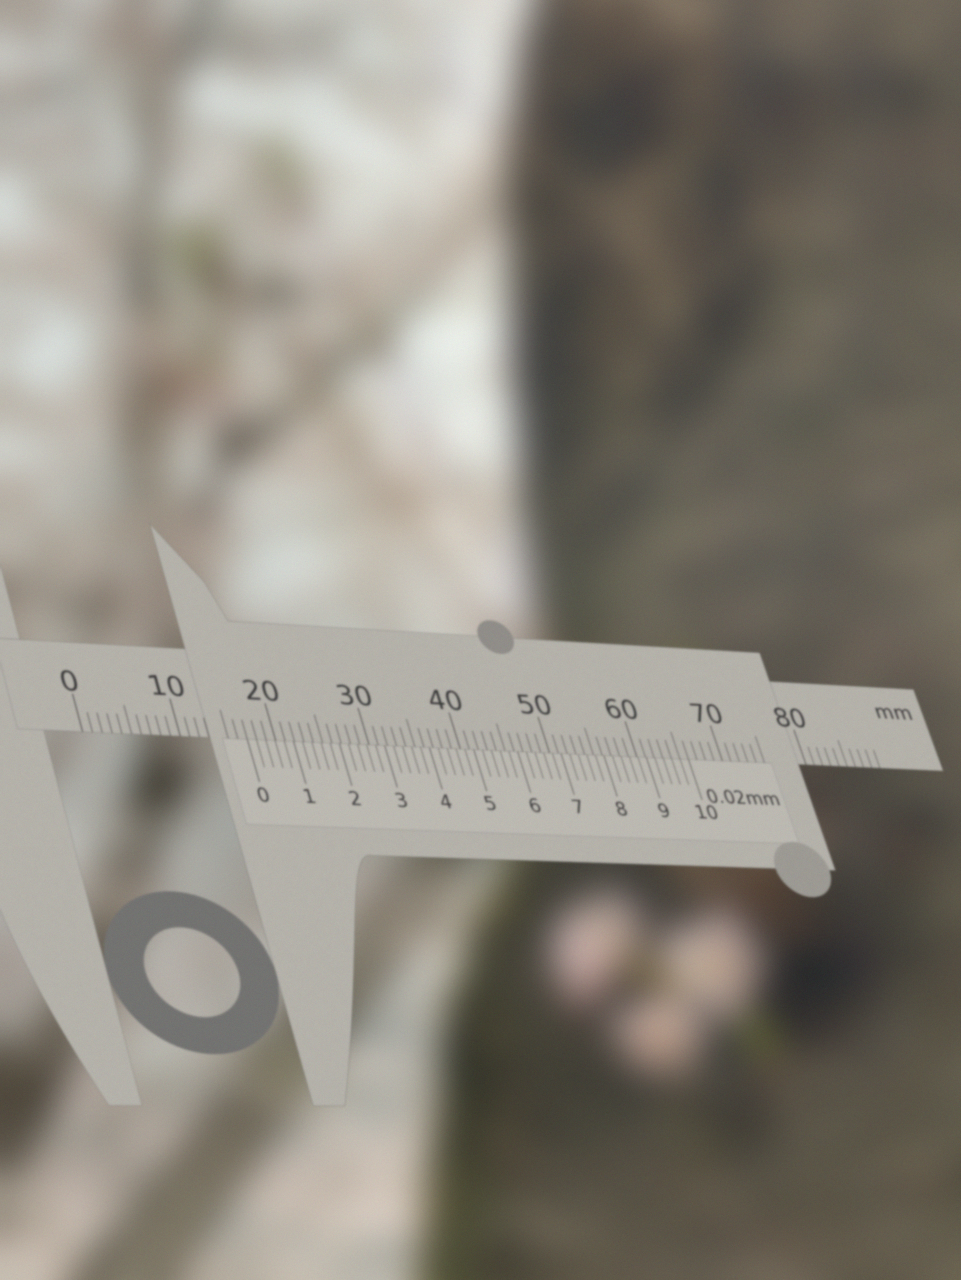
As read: **17.0** mm
